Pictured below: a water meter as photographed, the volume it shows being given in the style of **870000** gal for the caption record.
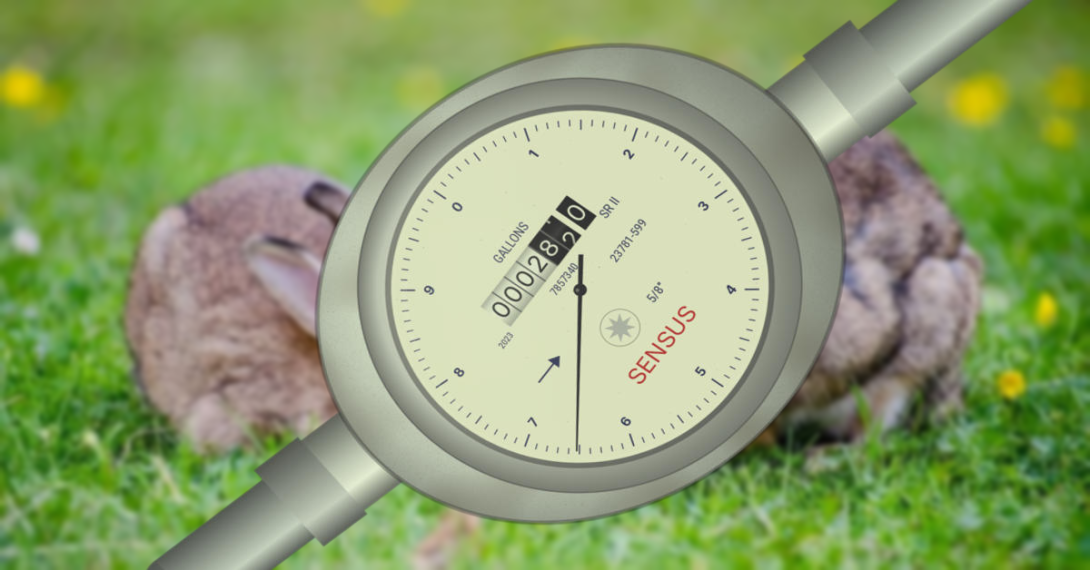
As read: **2816.5** gal
